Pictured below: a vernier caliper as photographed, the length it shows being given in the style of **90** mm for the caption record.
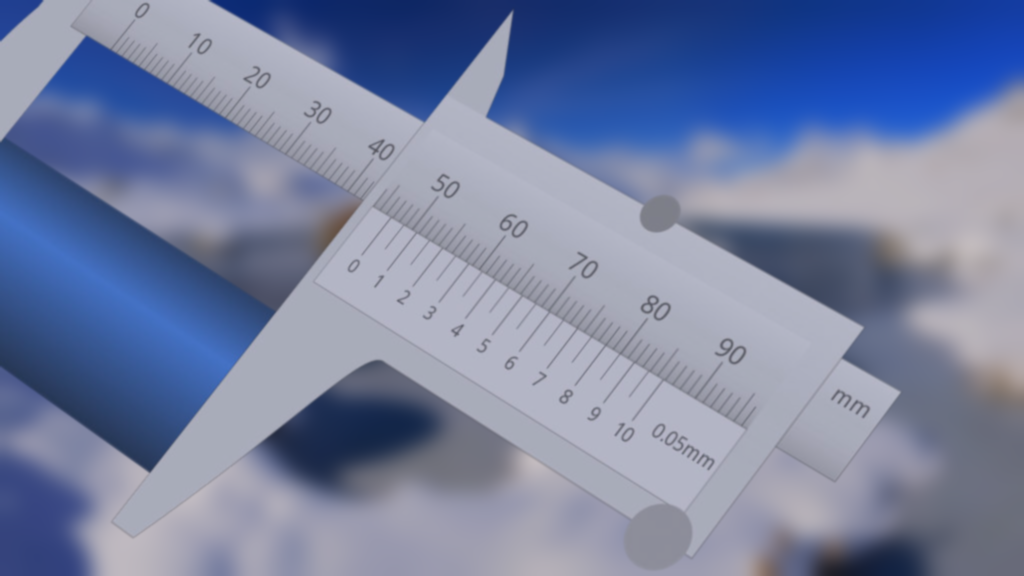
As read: **46.8** mm
